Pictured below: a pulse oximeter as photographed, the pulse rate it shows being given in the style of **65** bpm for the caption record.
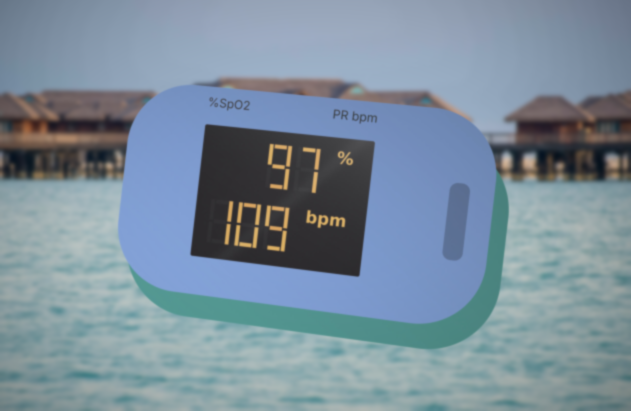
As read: **109** bpm
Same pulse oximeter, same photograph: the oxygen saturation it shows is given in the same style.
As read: **97** %
